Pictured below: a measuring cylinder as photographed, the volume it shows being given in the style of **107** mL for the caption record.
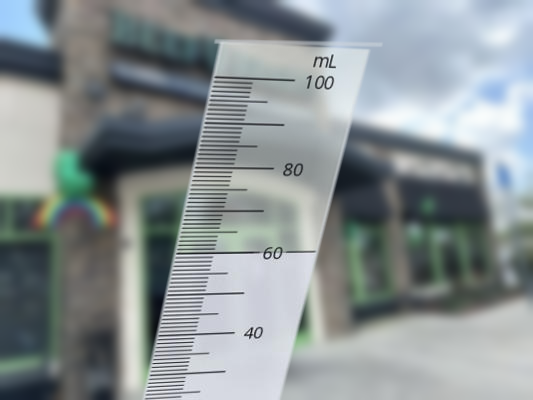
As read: **60** mL
